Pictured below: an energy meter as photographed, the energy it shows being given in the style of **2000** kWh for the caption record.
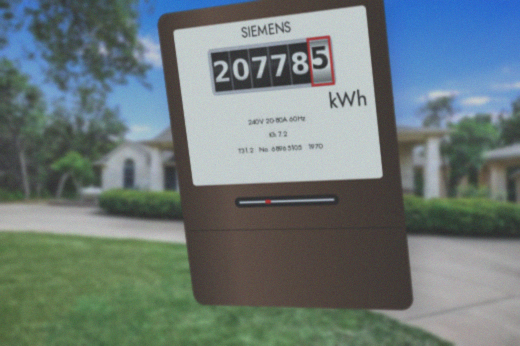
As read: **20778.5** kWh
